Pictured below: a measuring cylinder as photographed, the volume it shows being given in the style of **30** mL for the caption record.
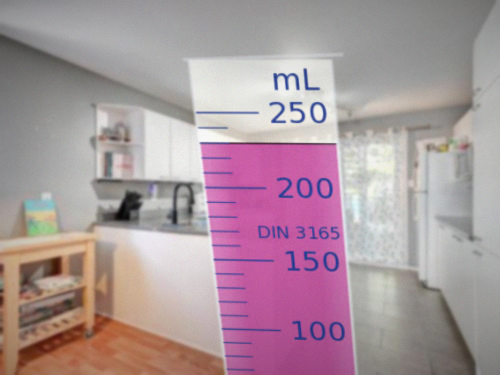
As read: **230** mL
